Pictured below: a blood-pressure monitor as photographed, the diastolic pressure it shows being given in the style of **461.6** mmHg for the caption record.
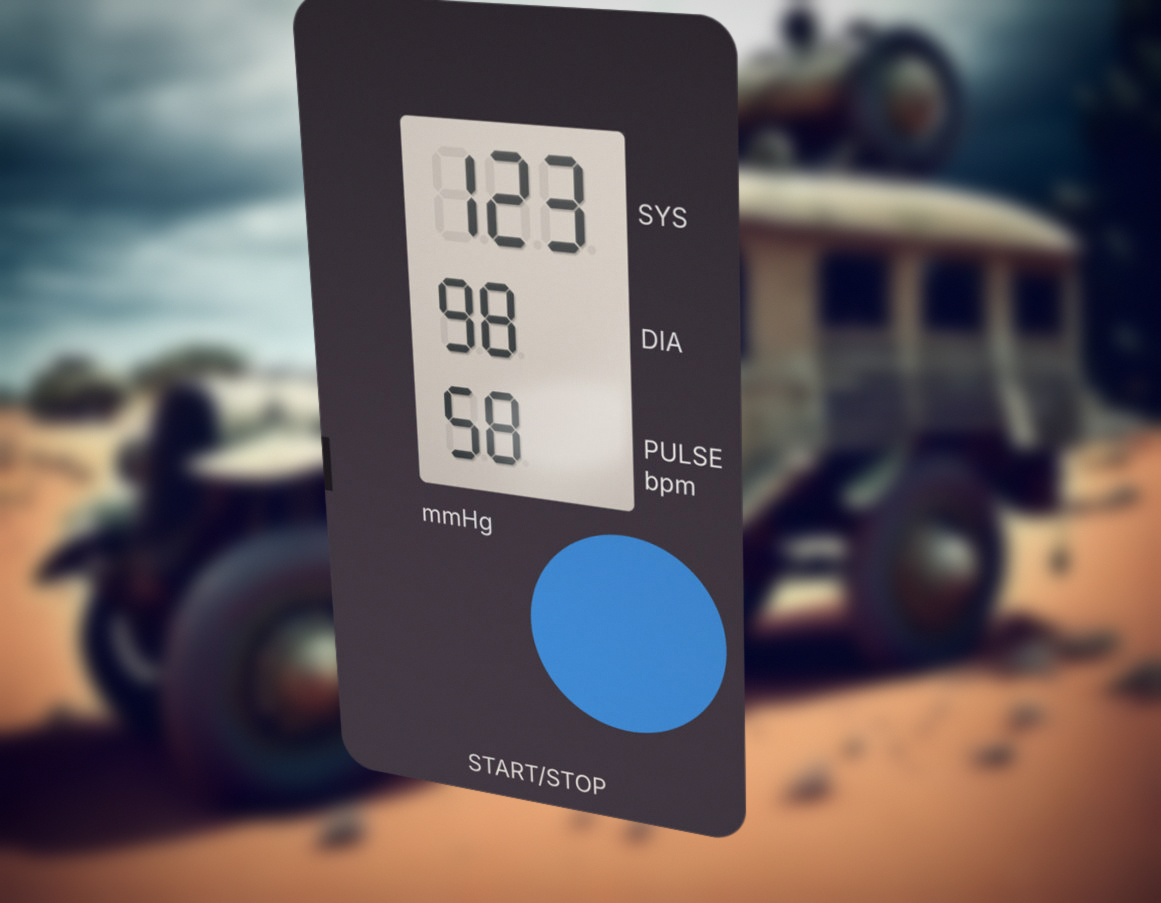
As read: **98** mmHg
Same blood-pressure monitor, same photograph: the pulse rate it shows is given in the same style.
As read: **58** bpm
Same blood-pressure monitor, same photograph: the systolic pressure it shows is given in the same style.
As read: **123** mmHg
